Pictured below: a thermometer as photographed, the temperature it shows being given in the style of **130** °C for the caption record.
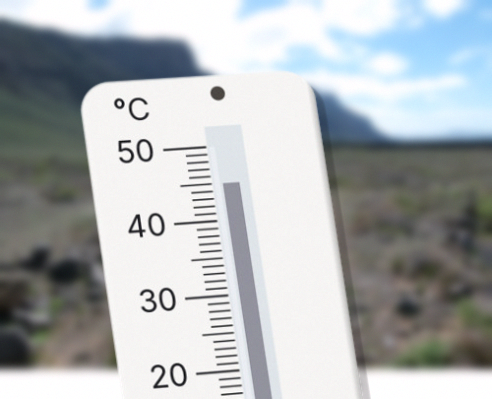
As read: **45** °C
